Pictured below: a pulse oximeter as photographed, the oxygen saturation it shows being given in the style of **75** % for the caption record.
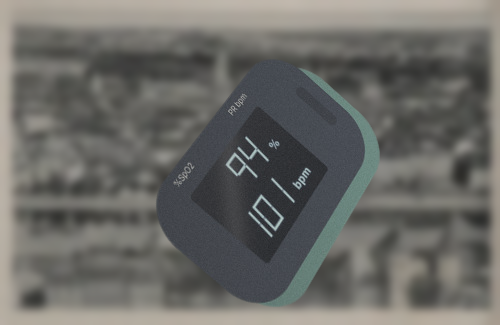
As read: **94** %
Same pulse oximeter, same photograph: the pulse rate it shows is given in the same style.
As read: **101** bpm
